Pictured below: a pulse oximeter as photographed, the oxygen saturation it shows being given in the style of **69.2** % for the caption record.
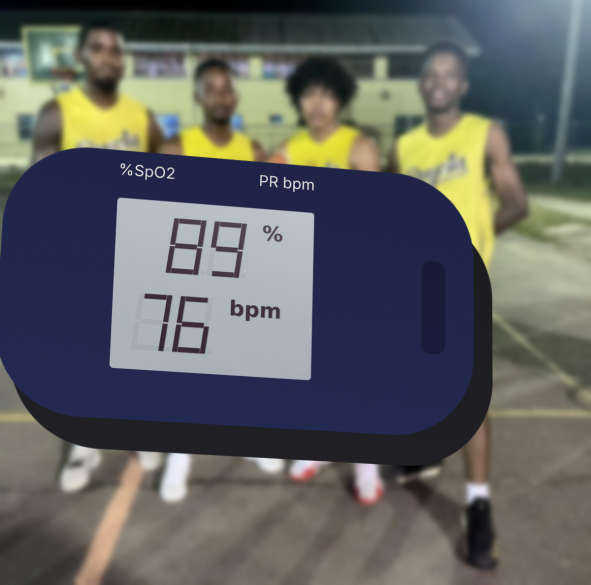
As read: **89** %
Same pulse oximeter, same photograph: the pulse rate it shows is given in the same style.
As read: **76** bpm
